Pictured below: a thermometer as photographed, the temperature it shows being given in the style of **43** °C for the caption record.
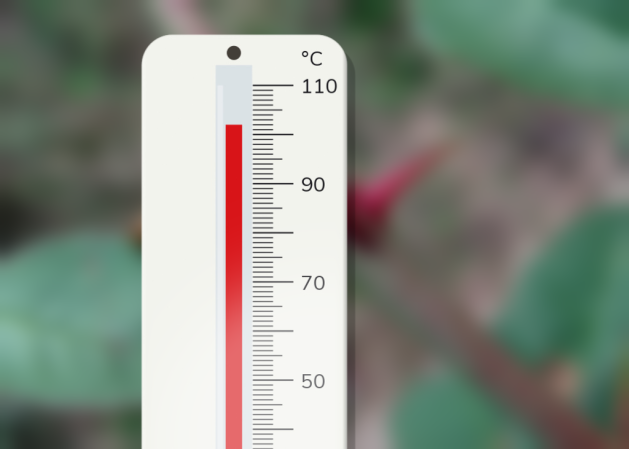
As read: **102** °C
